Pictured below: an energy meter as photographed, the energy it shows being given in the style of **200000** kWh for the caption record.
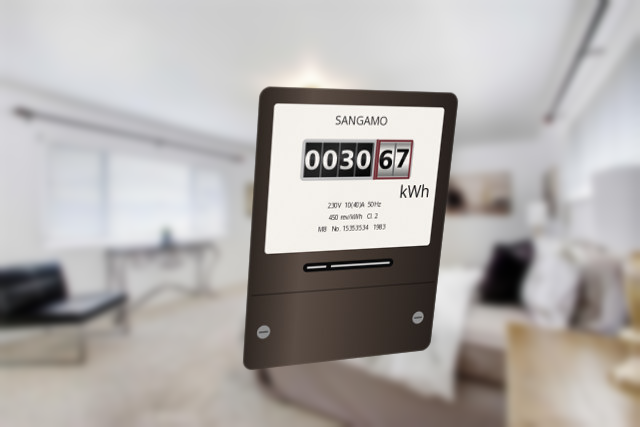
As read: **30.67** kWh
